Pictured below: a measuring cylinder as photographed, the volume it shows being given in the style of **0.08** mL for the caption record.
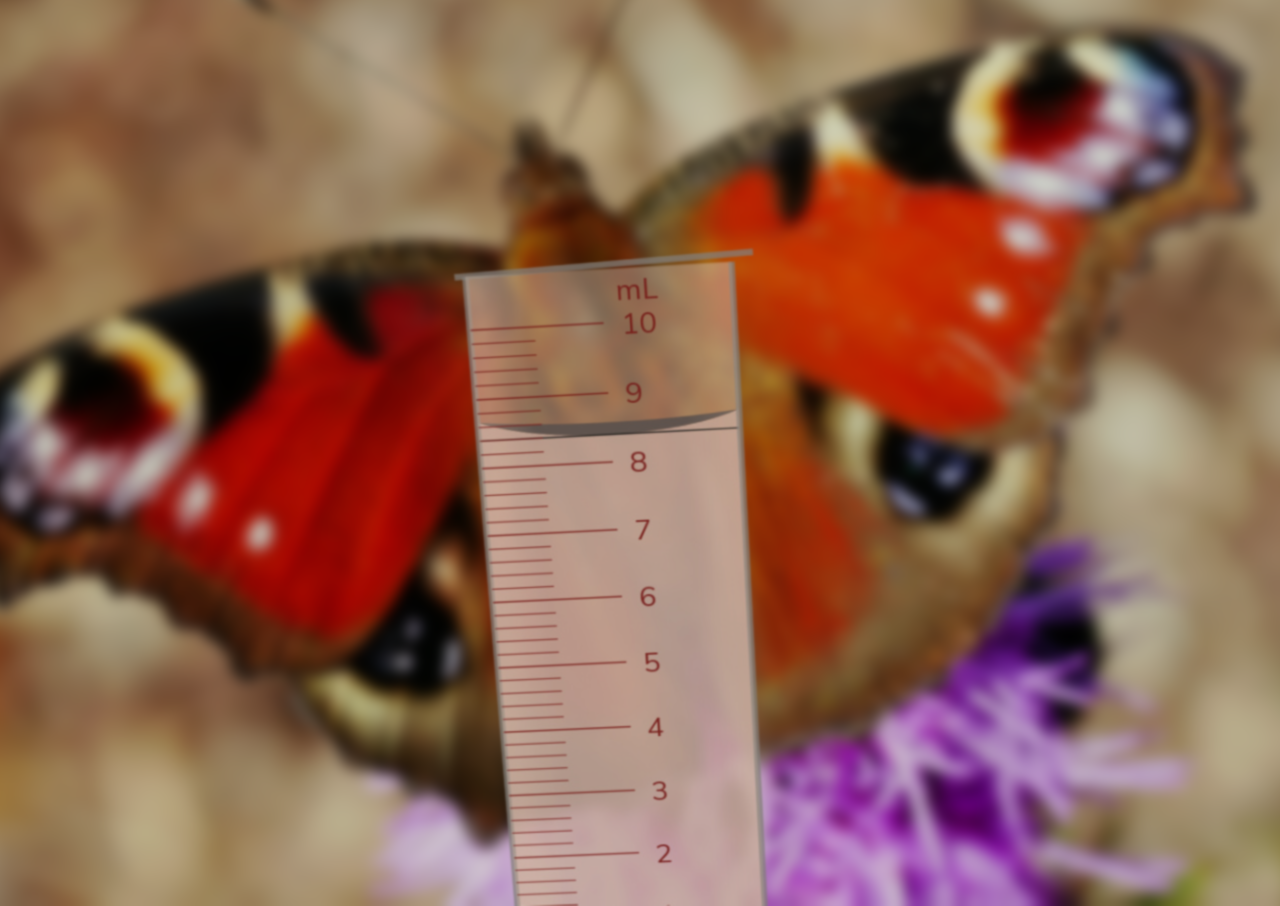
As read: **8.4** mL
